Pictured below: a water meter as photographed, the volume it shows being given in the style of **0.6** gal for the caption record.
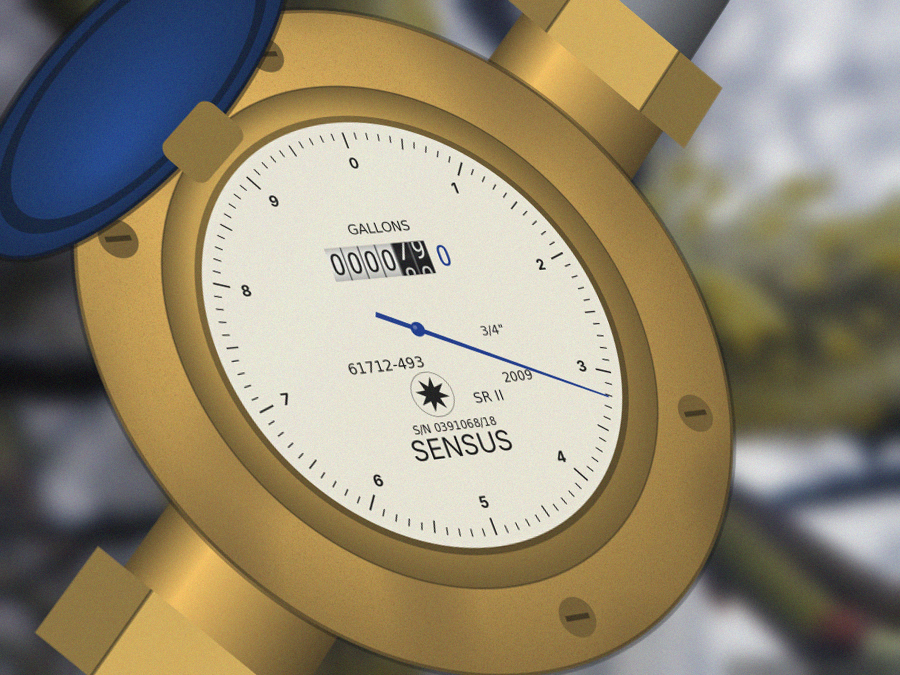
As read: **793.2** gal
